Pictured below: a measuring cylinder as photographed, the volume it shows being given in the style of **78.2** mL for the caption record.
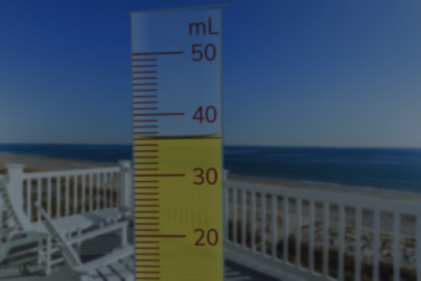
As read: **36** mL
